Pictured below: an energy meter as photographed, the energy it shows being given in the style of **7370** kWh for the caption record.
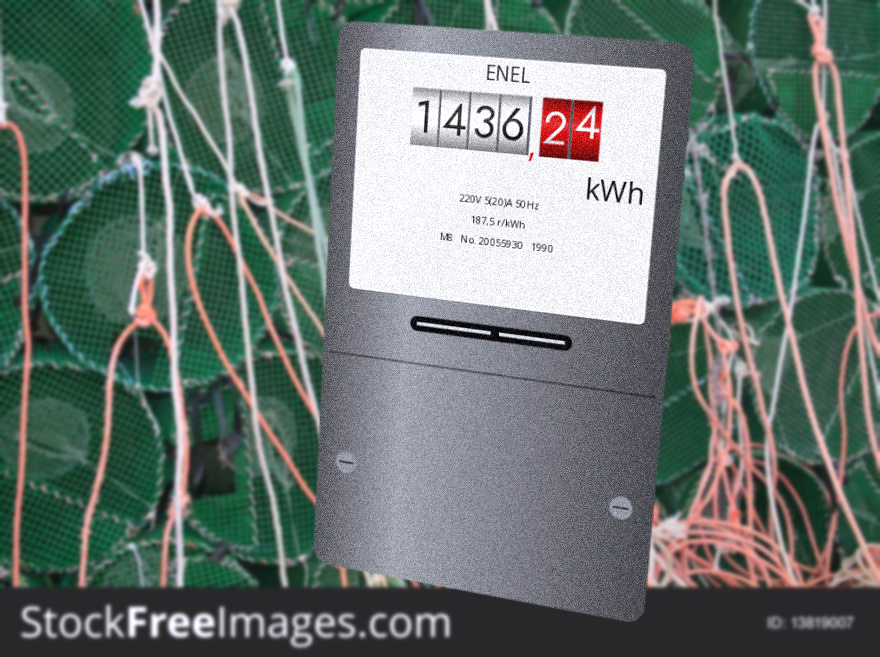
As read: **1436.24** kWh
